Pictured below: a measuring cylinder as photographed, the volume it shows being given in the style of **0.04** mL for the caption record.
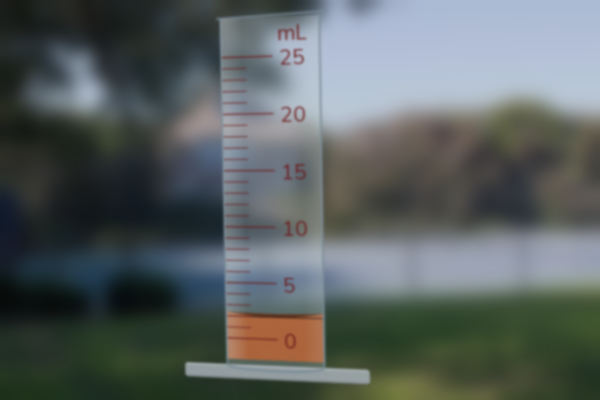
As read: **2** mL
